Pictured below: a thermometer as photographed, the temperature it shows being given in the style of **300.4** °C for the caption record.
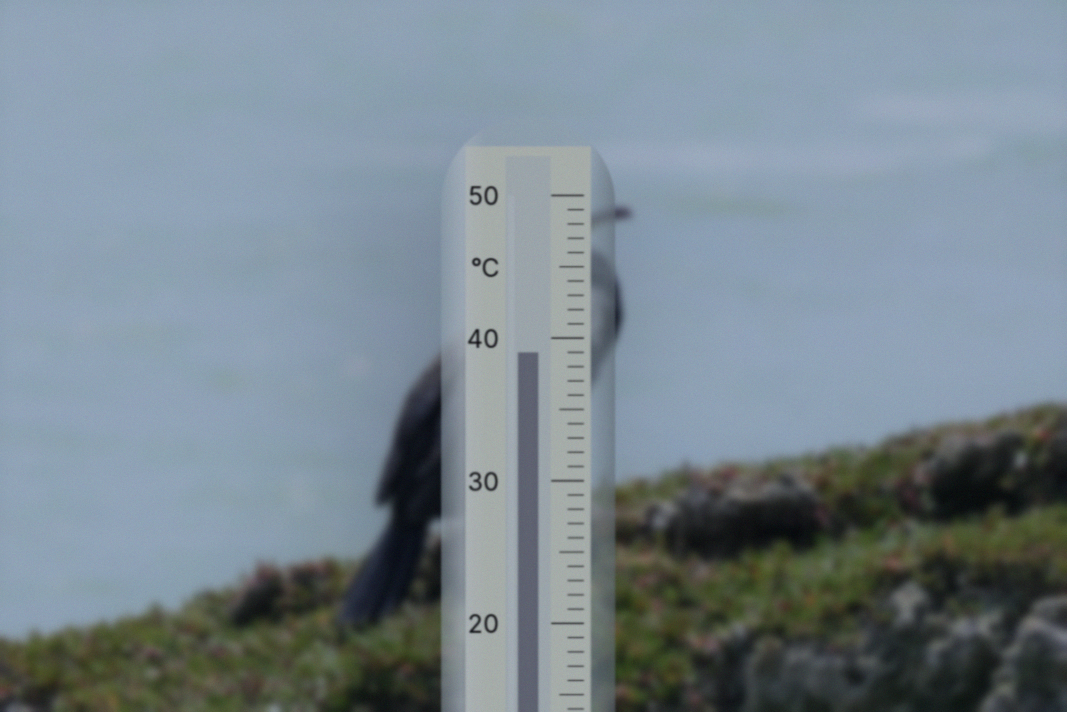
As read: **39** °C
